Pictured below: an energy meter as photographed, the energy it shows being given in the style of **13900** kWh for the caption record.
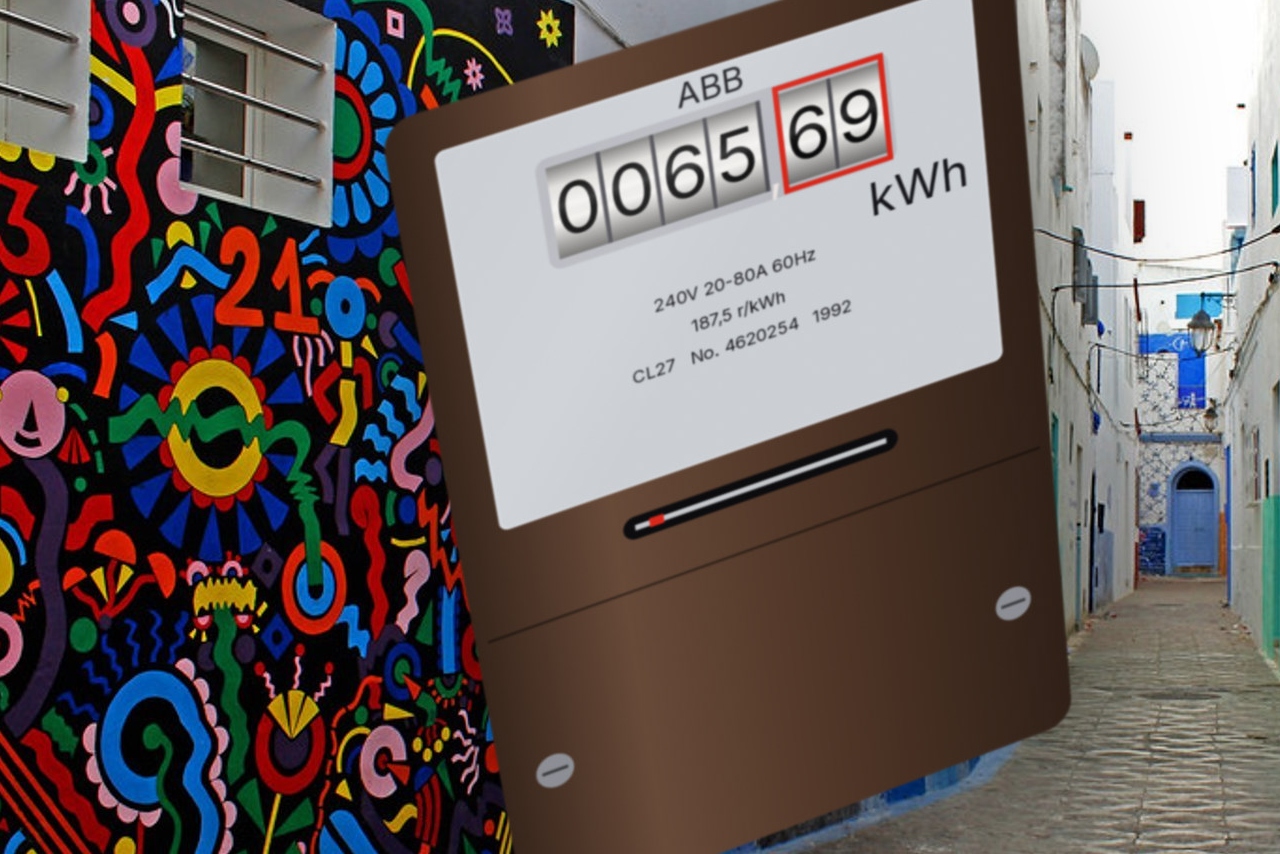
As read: **65.69** kWh
